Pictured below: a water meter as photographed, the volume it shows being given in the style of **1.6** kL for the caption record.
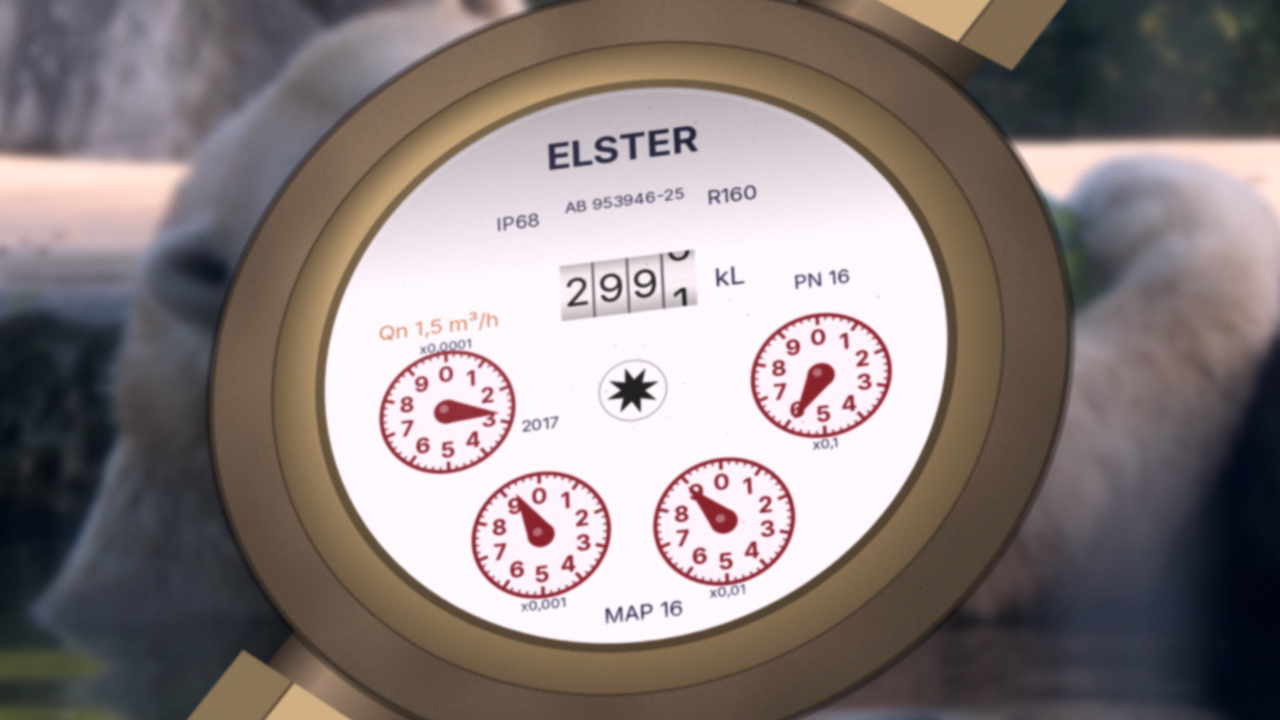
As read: **2990.5892** kL
